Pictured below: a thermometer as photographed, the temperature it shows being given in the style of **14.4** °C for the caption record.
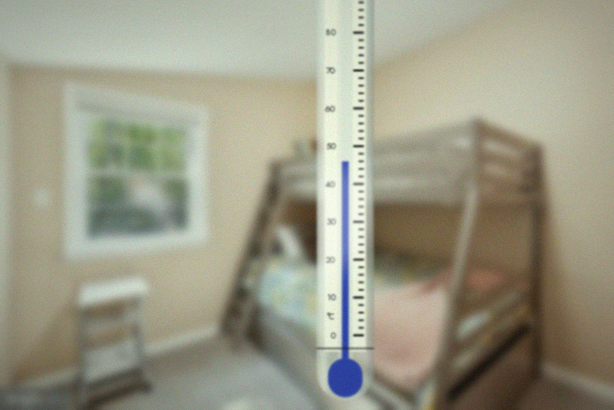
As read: **46** °C
